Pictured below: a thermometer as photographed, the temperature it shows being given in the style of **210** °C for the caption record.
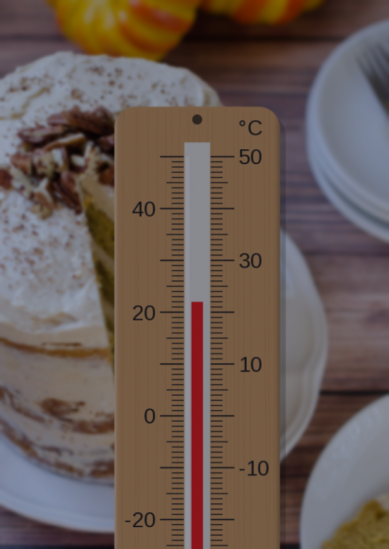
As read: **22** °C
